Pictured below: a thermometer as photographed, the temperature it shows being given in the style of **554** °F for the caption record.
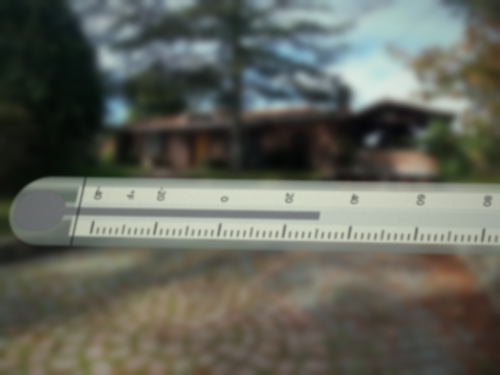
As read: **30** °F
